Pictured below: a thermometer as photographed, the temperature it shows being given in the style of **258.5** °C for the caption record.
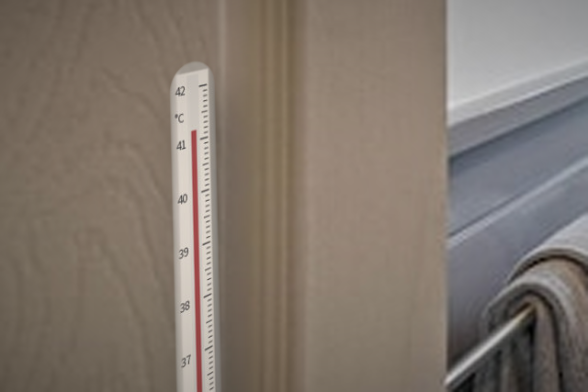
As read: **41.2** °C
